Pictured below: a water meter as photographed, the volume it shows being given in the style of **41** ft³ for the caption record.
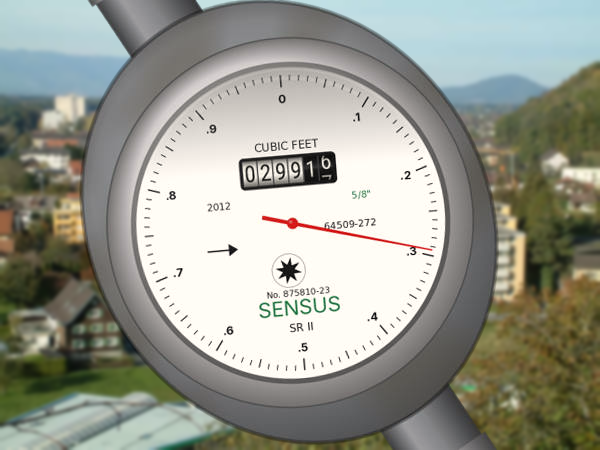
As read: **29916.29** ft³
